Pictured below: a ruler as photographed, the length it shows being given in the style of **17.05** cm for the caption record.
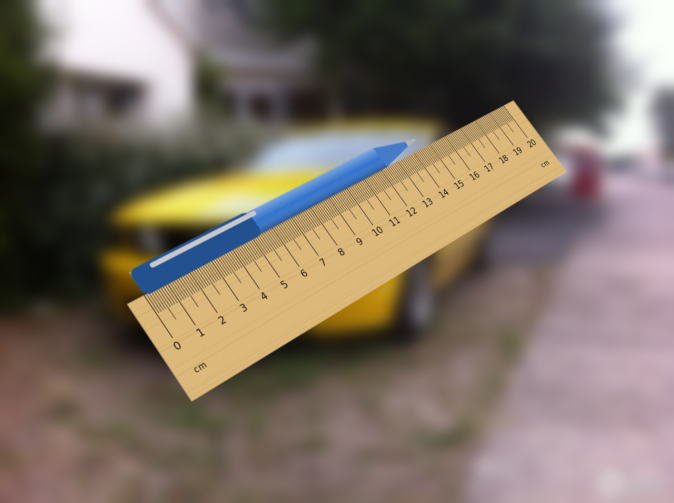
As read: **14.5** cm
